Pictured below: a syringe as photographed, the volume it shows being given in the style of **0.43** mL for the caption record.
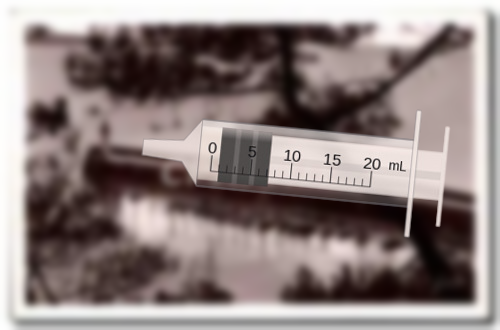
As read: **1** mL
